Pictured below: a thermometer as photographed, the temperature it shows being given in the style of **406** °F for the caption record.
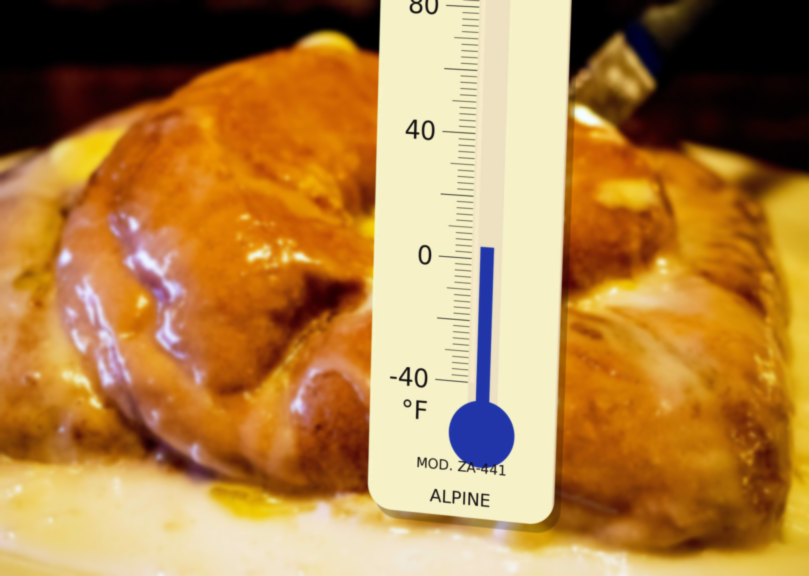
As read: **4** °F
